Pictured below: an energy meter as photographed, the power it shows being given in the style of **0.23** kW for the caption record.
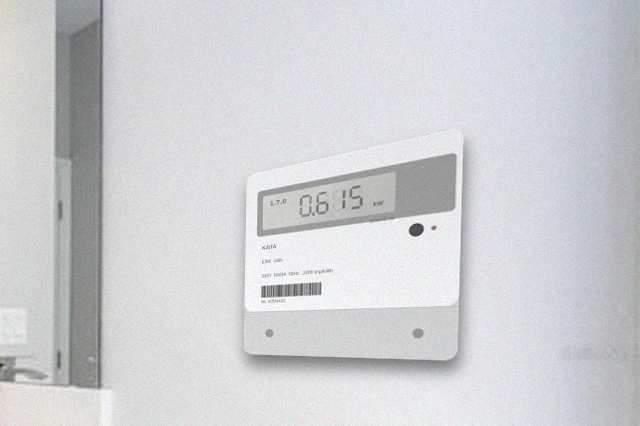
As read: **0.615** kW
